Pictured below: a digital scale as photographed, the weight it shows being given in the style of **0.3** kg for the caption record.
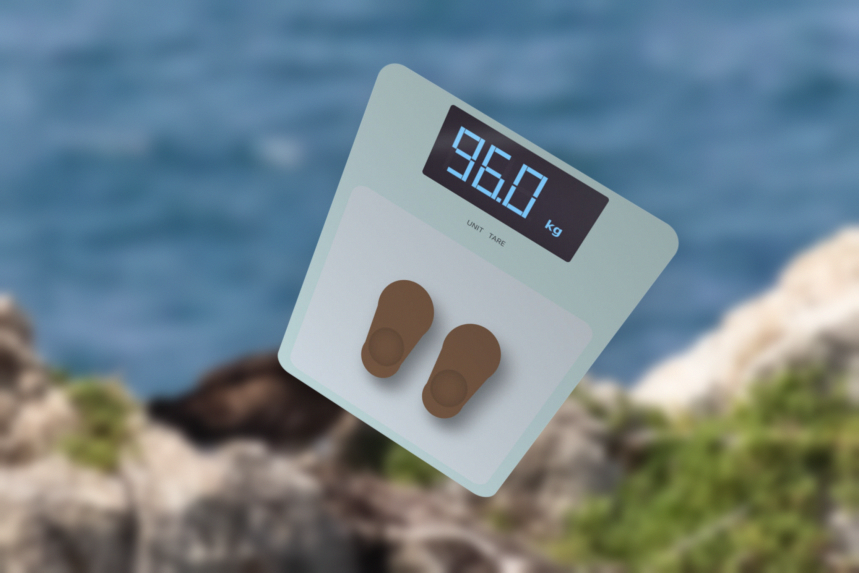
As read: **96.0** kg
